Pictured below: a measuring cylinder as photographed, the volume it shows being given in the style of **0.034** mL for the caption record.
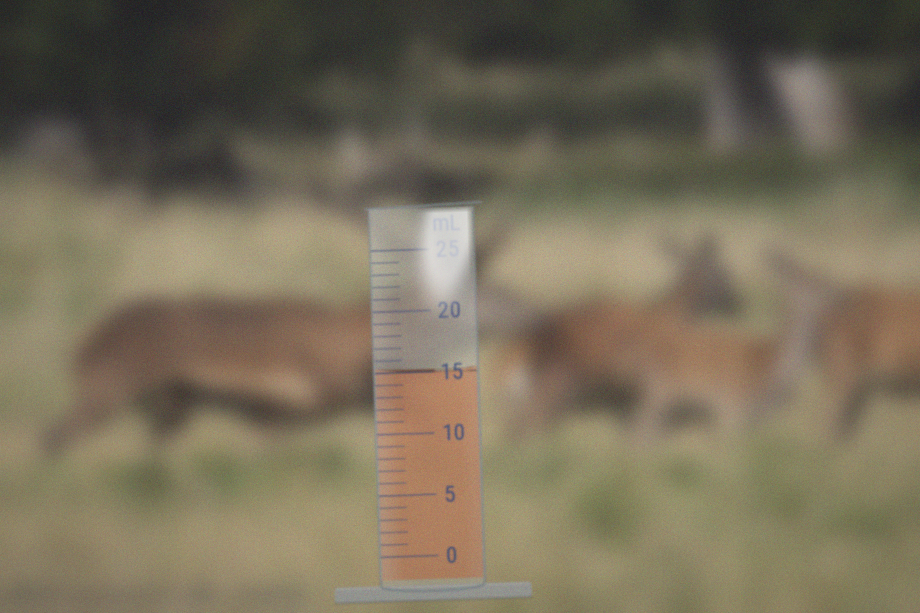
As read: **15** mL
